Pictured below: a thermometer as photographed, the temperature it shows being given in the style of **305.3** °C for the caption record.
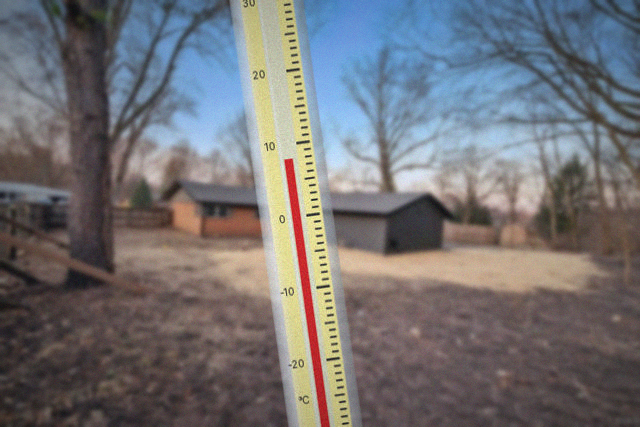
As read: **8** °C
